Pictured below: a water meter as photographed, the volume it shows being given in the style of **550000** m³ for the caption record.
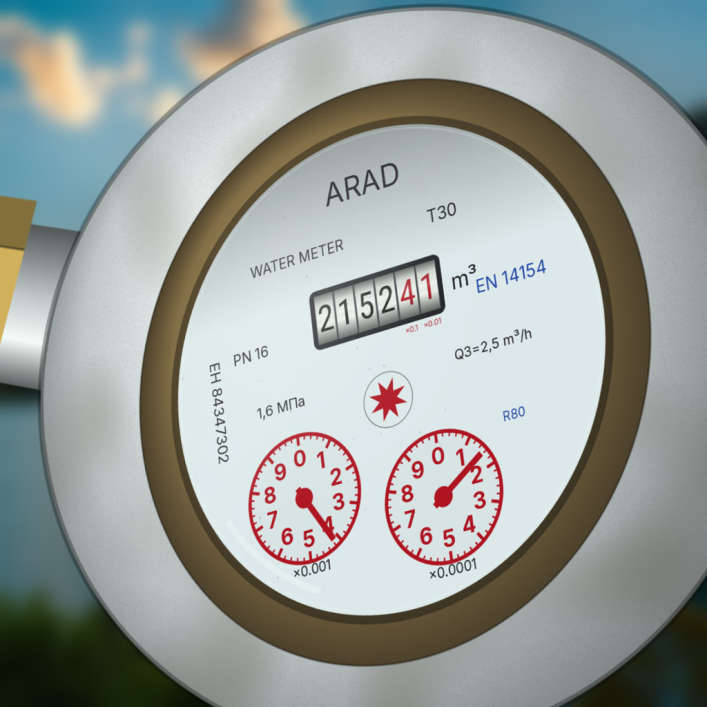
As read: **2152.4141** m³
